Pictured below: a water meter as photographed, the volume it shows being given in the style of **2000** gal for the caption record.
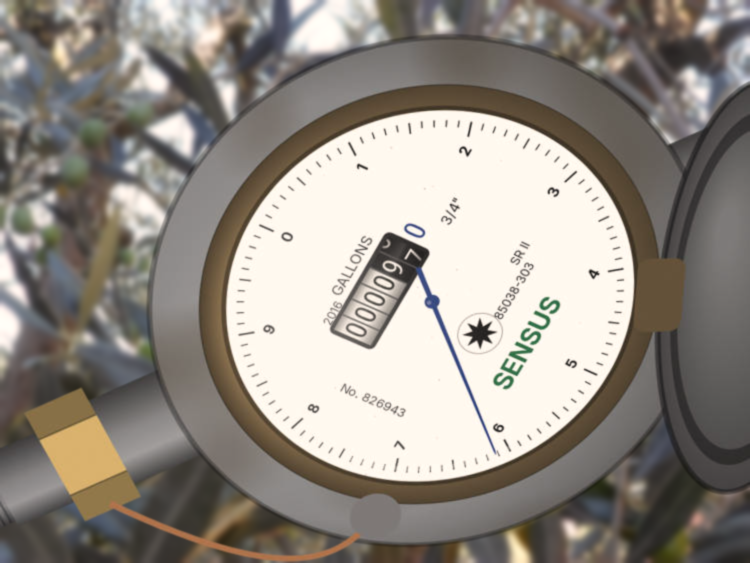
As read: **966.1** gal
